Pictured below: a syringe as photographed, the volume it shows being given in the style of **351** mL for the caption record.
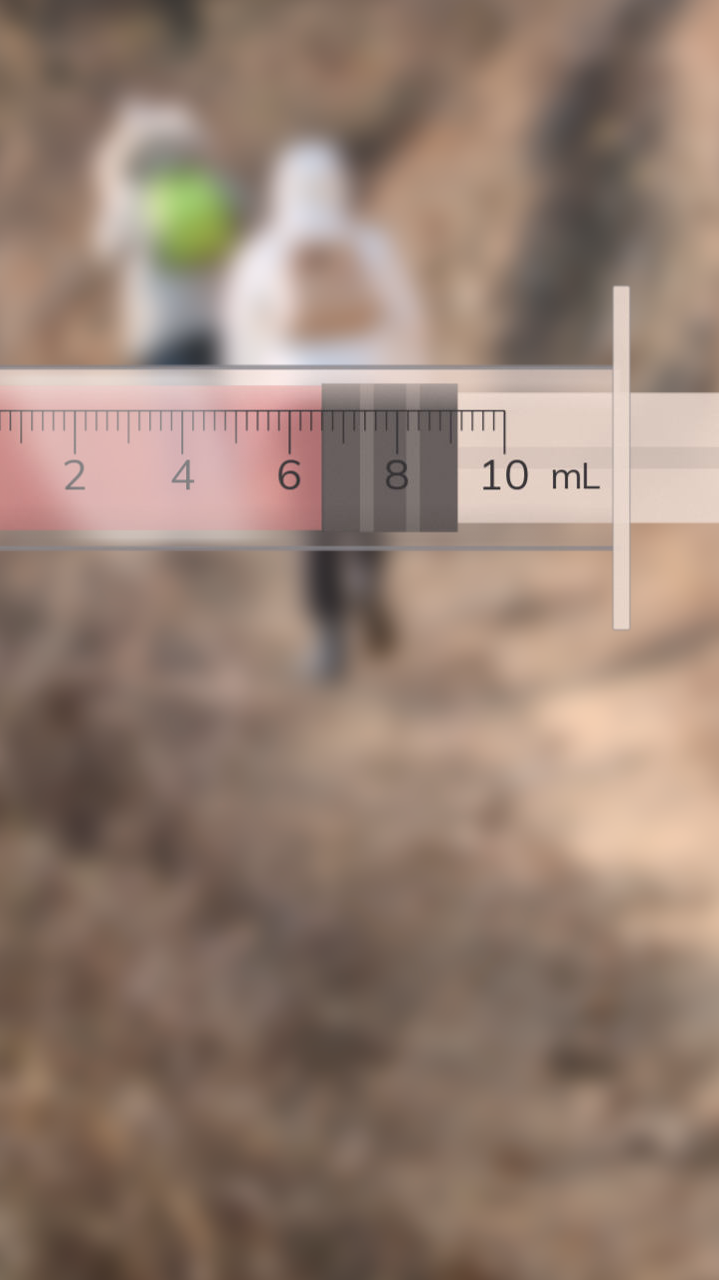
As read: **6.6** mL
